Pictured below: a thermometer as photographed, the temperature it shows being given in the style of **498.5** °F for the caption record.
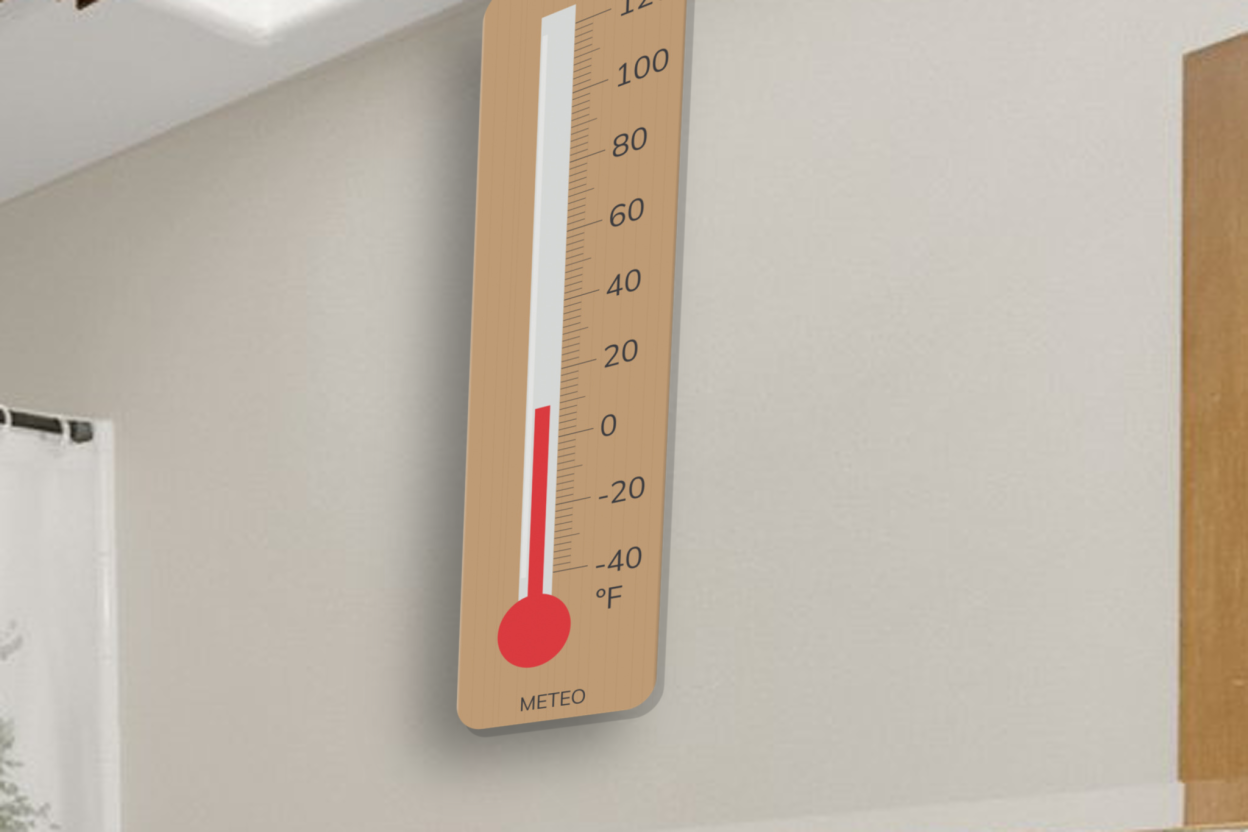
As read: **10** °F
